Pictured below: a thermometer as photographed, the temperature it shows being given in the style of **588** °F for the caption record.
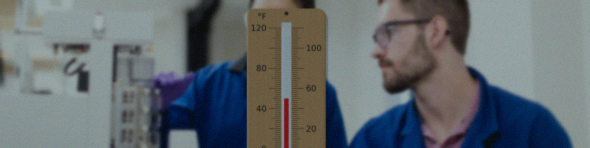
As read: **50** °F
